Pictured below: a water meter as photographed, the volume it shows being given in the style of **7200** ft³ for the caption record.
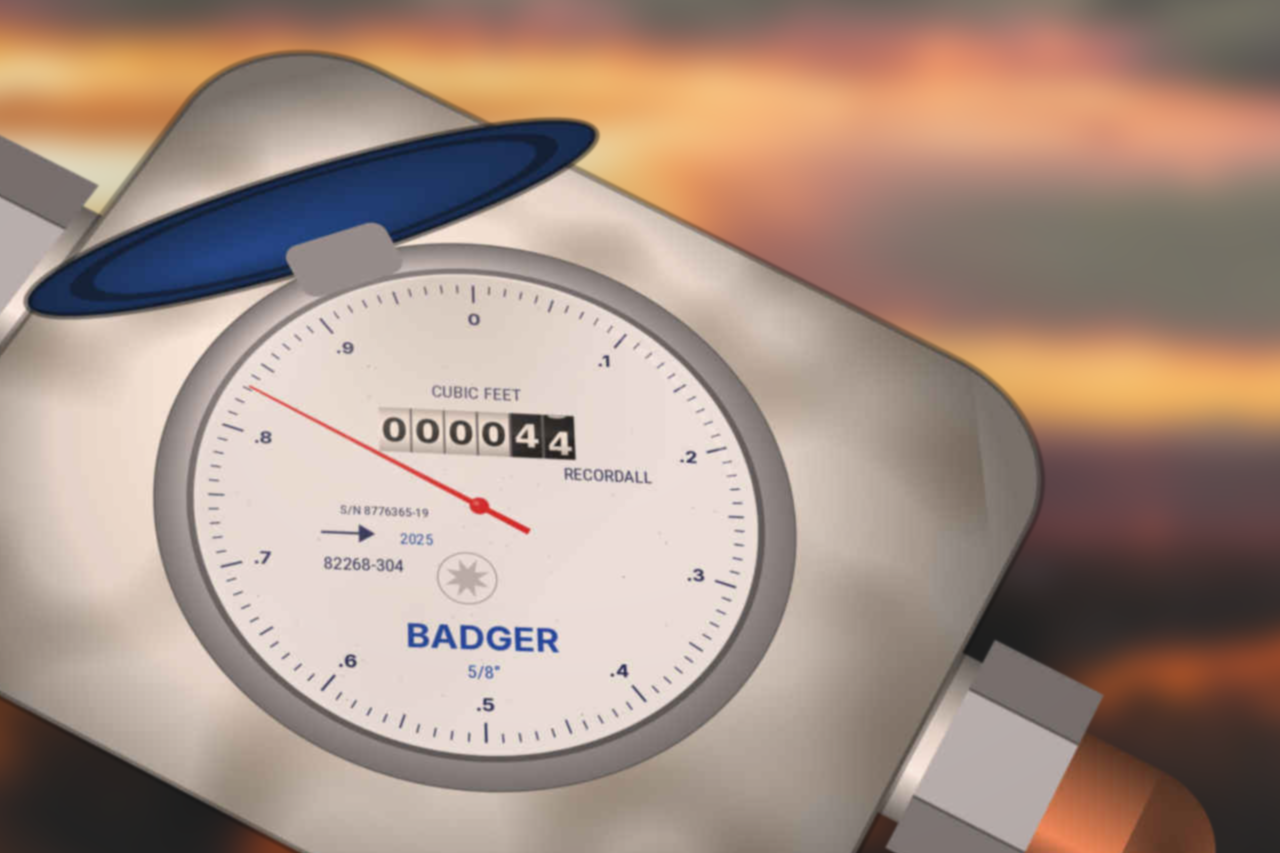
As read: **43.83** ft³
